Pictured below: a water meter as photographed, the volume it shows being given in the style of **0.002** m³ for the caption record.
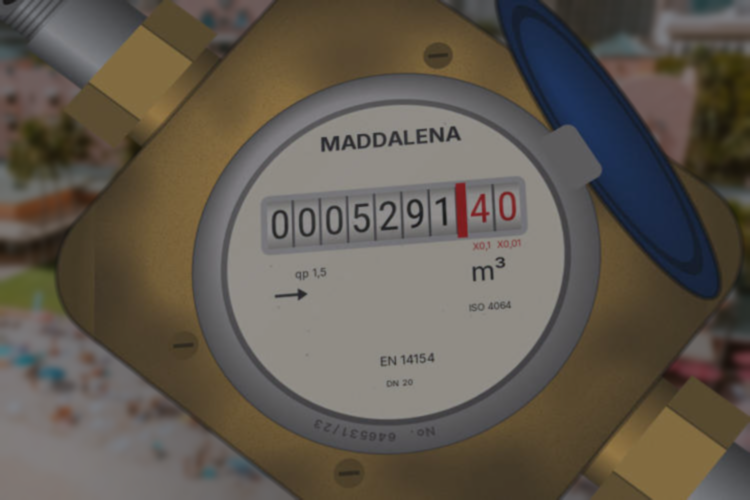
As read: **5291.40** m³
